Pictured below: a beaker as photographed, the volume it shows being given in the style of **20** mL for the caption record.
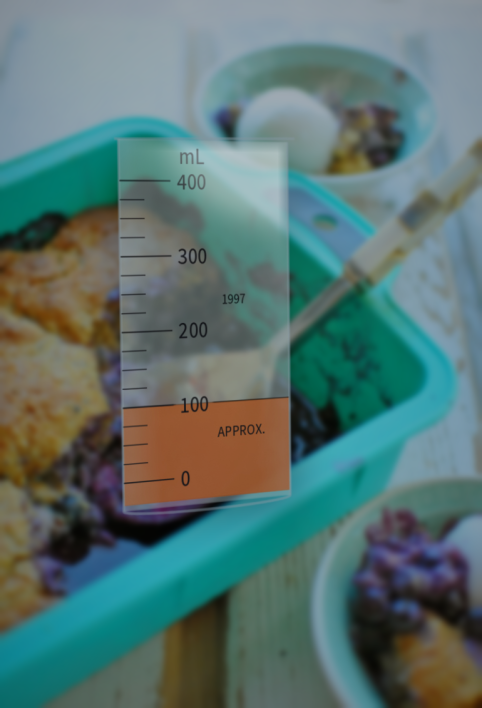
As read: **100** mL
